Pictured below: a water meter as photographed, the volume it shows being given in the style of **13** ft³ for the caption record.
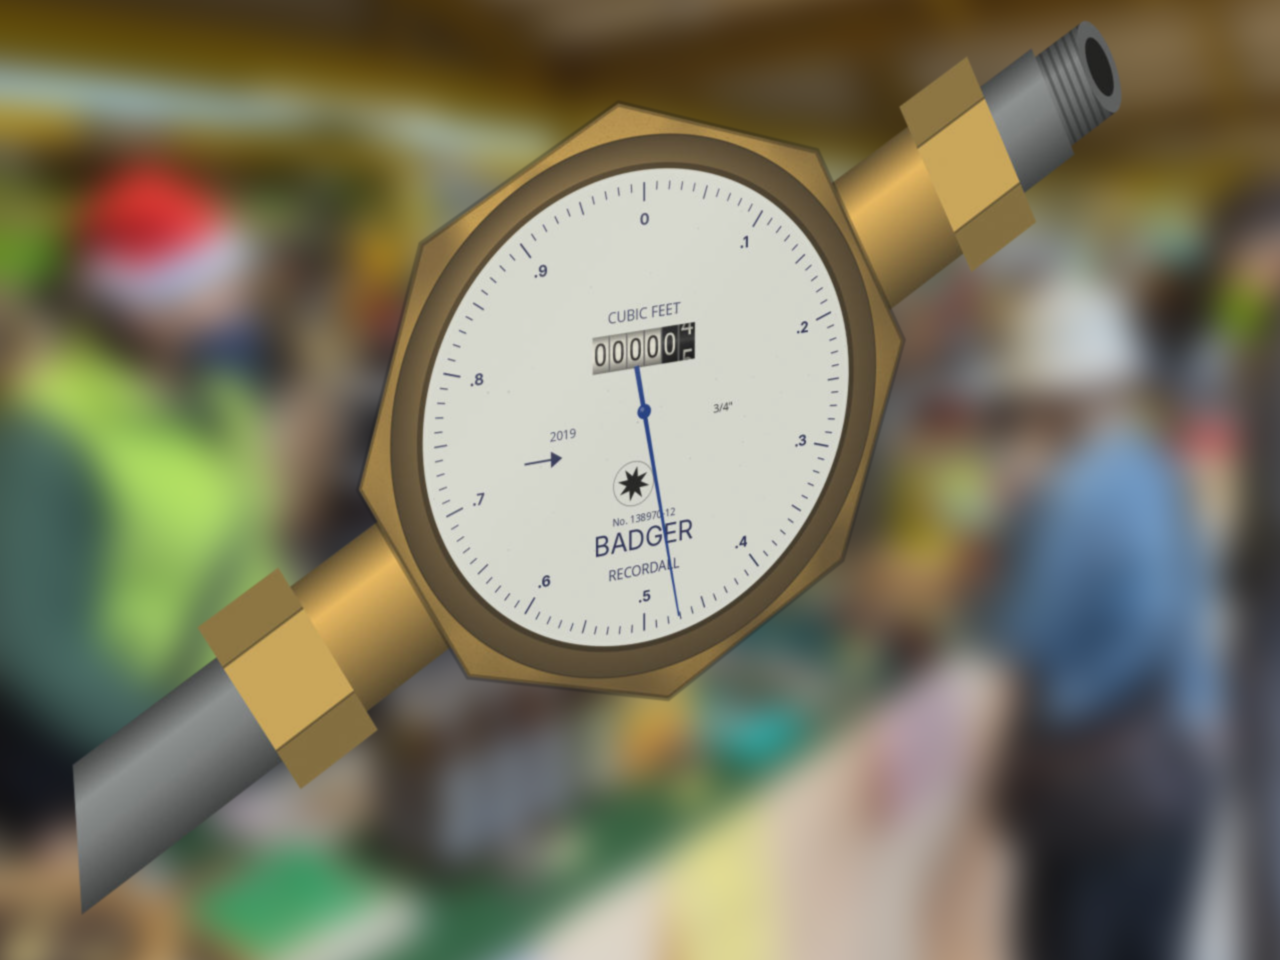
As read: **4.47** ft³
